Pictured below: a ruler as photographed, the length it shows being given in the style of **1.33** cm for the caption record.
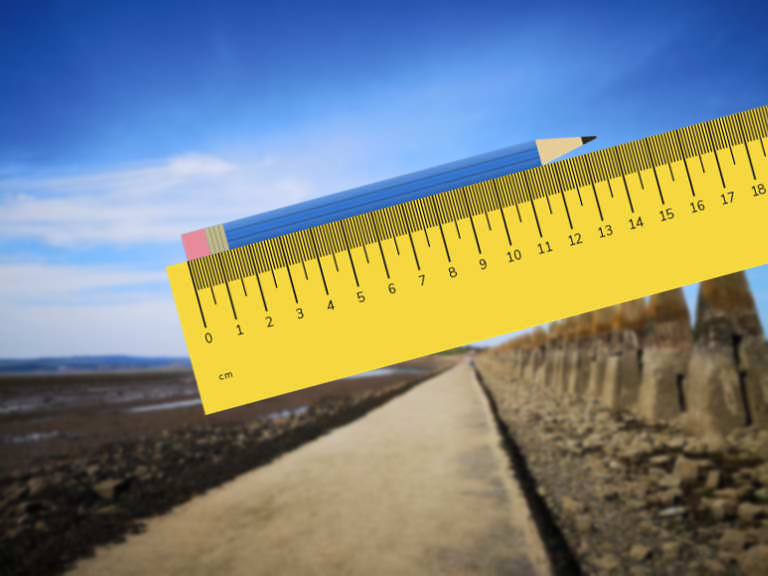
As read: **13.5** cm
